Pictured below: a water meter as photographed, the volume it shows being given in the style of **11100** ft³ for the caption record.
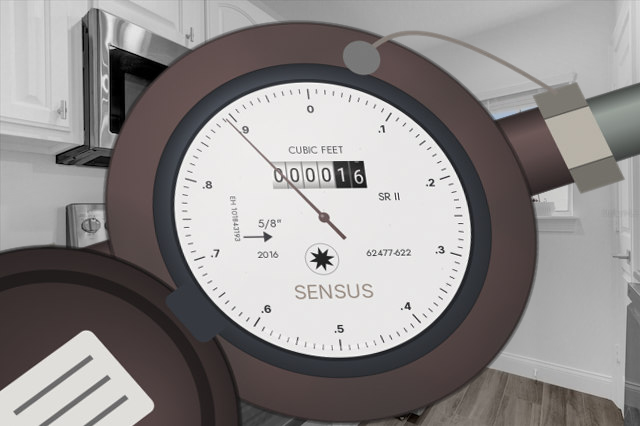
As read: **15.89** ft³
